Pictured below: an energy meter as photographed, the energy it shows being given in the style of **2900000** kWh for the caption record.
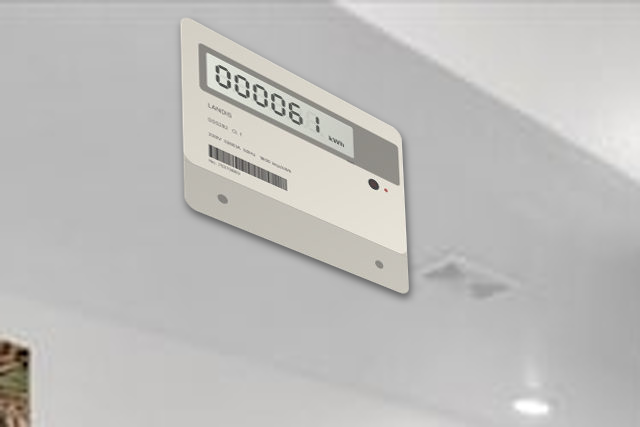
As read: **61** kWh
